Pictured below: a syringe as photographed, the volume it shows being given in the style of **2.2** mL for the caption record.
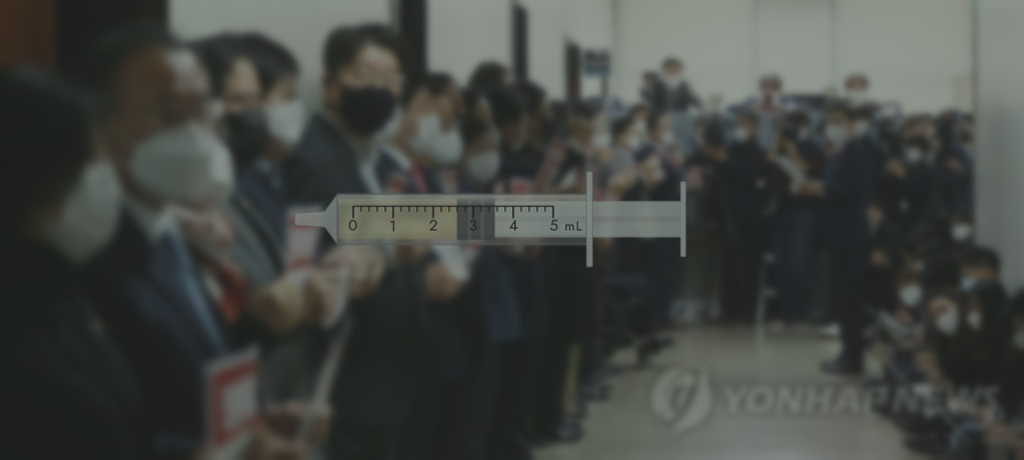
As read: **2.6** mL
